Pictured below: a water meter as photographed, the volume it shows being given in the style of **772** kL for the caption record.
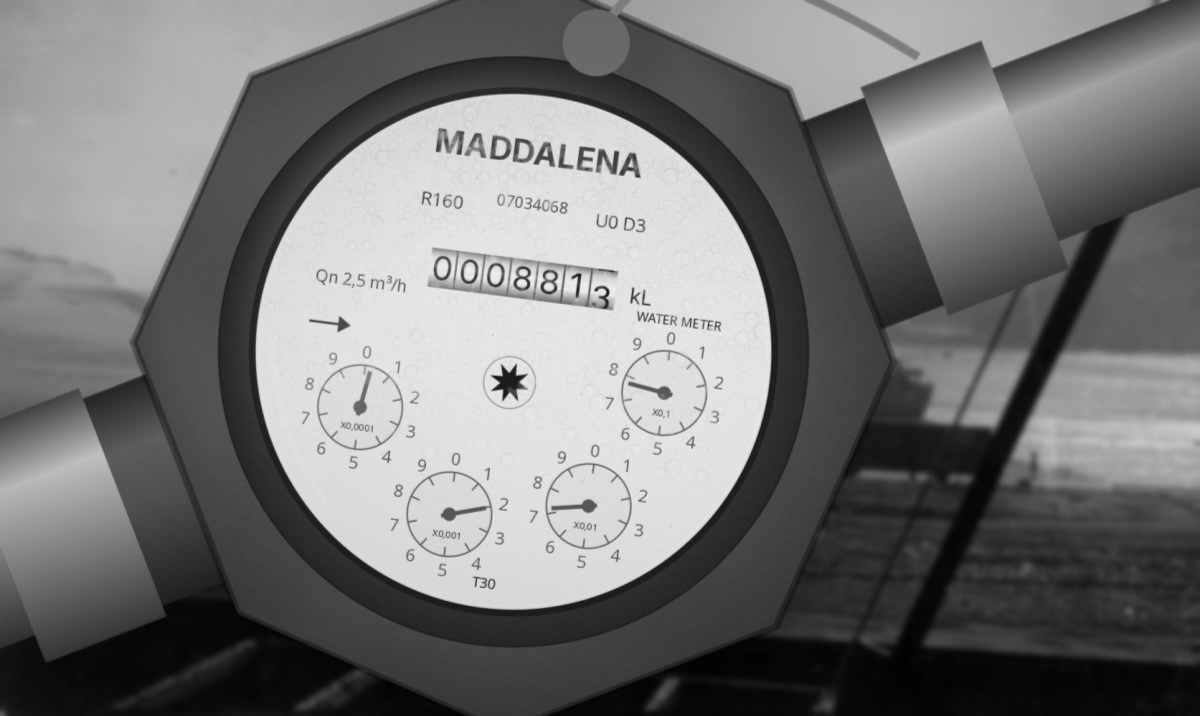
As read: **8812.7720** kL
